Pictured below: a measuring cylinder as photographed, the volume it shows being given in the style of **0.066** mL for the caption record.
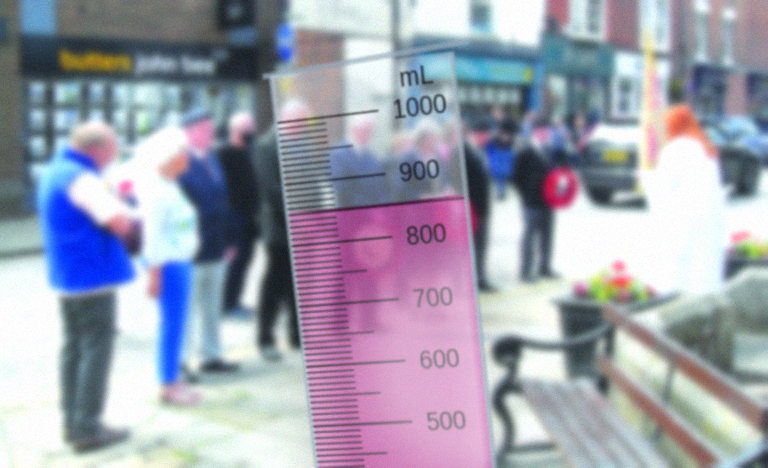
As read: **850** mL
